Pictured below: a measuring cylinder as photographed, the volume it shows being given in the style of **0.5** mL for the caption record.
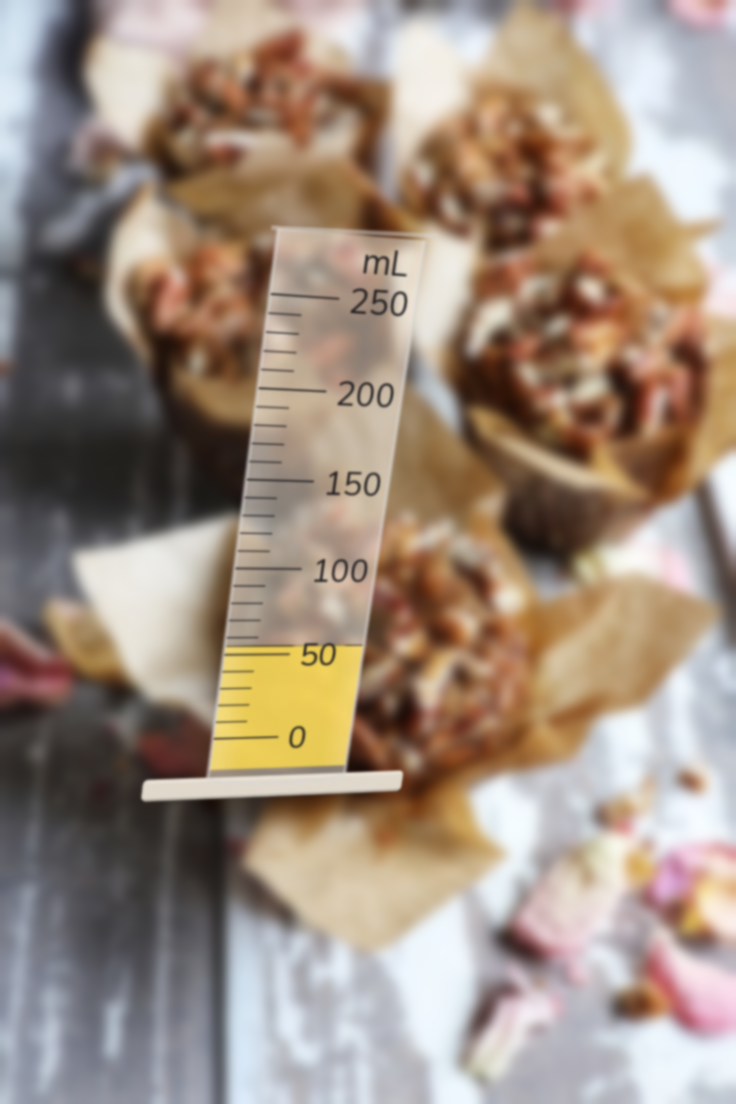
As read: **55** mL
